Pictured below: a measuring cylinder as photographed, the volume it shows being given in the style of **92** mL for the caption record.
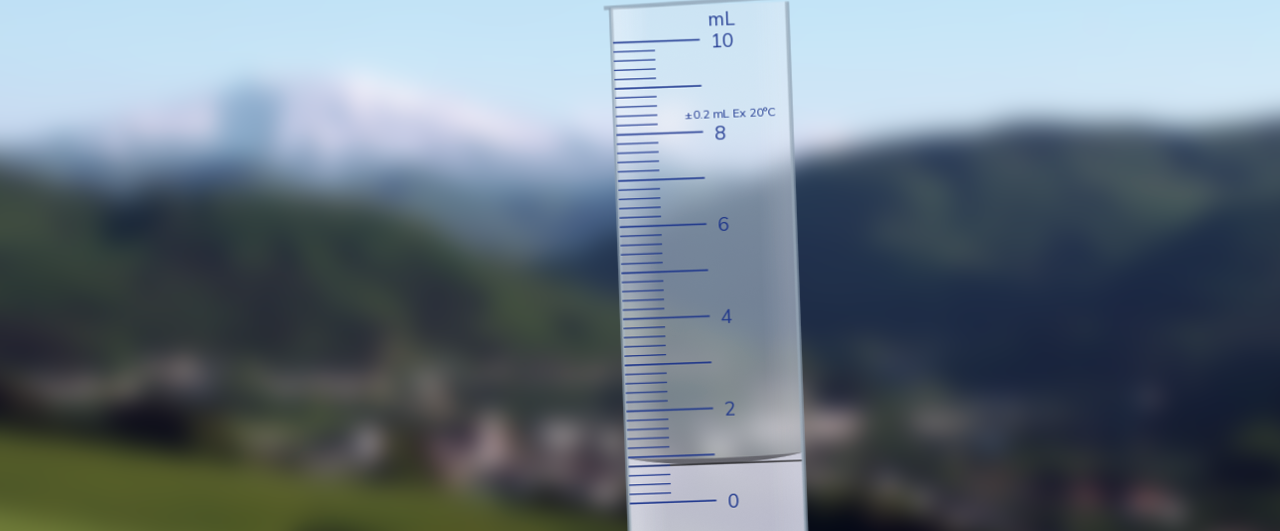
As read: **0.8** mL
